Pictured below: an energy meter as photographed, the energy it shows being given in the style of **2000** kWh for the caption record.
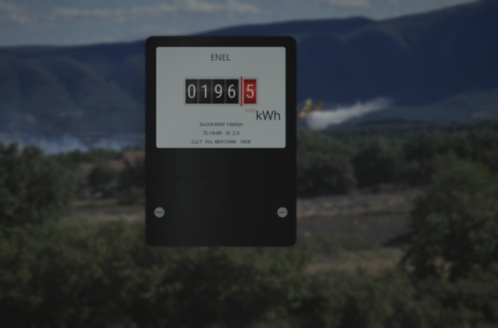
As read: **196.5** kWh
